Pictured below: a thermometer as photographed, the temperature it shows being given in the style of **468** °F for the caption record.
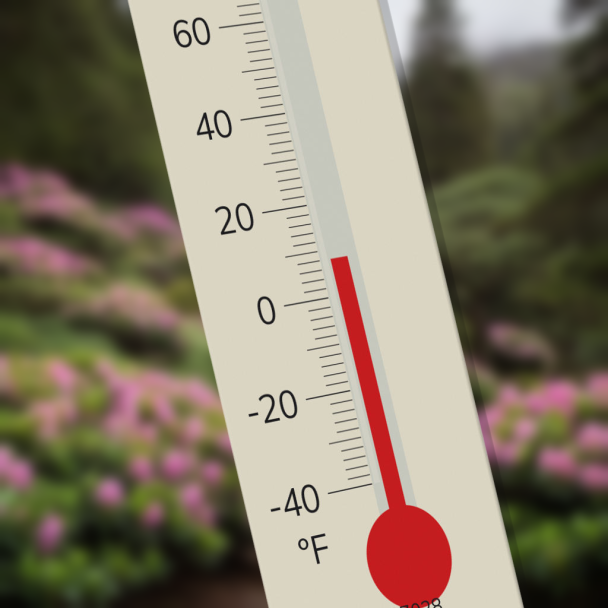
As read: **8** °F
